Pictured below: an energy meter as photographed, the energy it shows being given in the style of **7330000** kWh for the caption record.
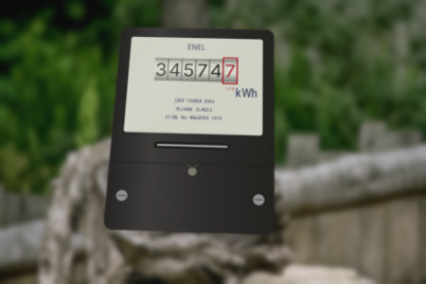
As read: **34574.7** kWh
